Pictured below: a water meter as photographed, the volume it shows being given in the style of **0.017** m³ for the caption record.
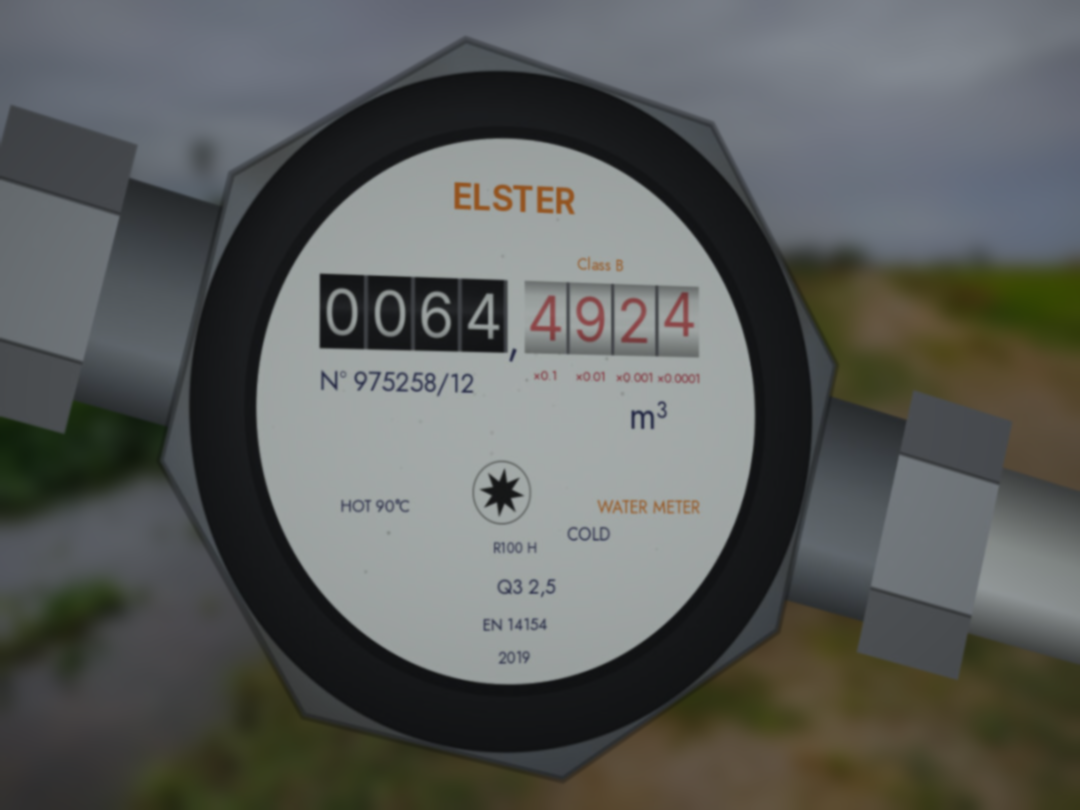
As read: **64.4924** m³
